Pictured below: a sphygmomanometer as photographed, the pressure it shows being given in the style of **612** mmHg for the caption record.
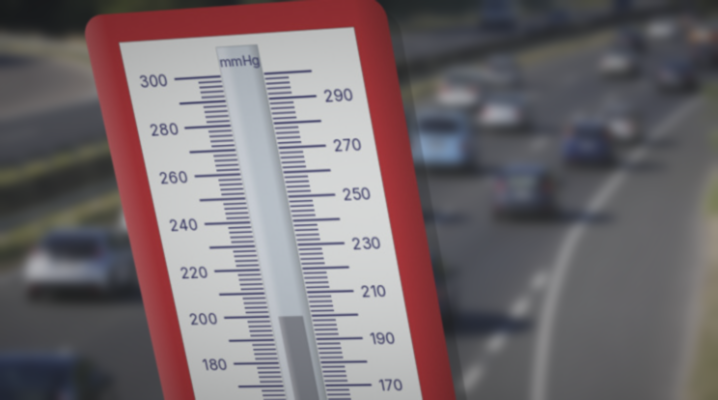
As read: **200** mmHg
